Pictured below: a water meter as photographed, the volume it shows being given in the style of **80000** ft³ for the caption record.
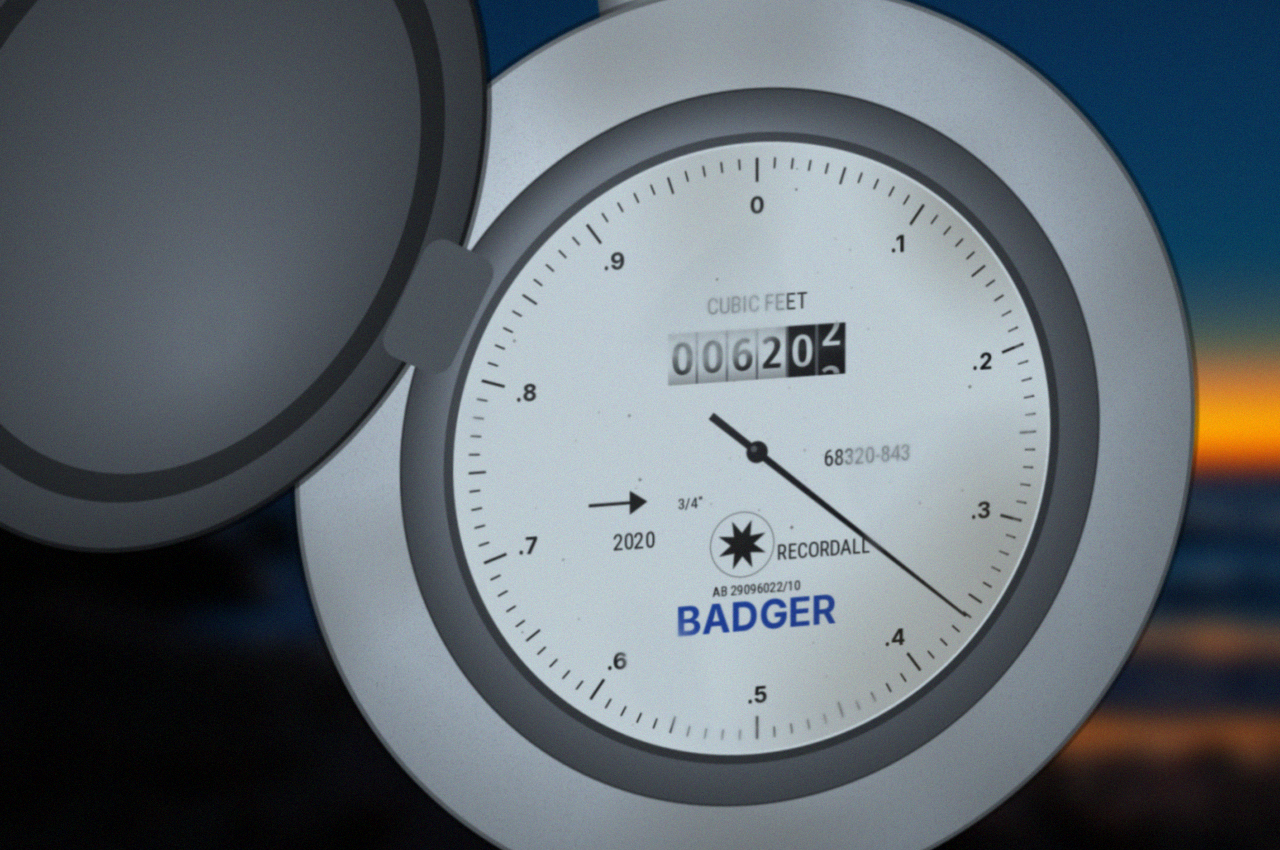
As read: **6202.36** ft³
